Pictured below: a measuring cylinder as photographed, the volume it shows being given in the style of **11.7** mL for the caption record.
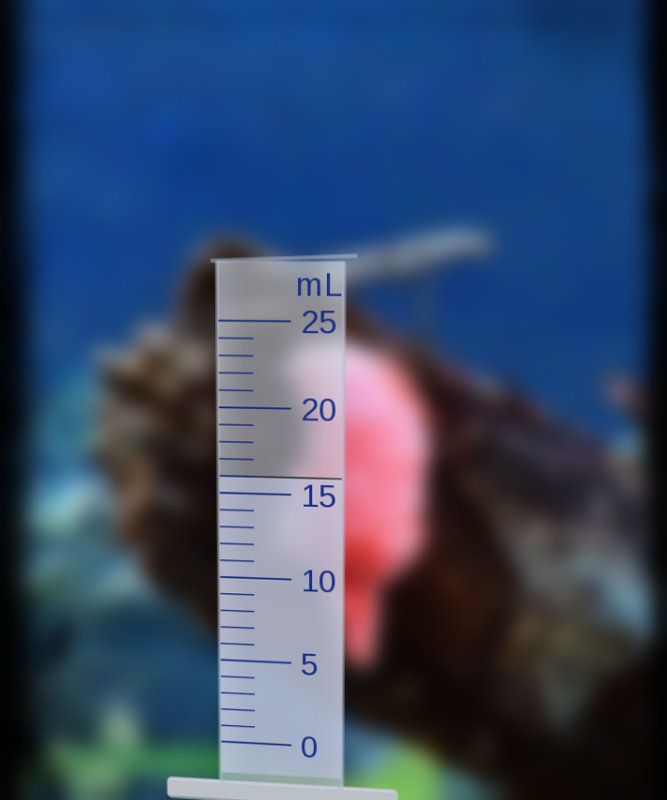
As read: **16** mL
